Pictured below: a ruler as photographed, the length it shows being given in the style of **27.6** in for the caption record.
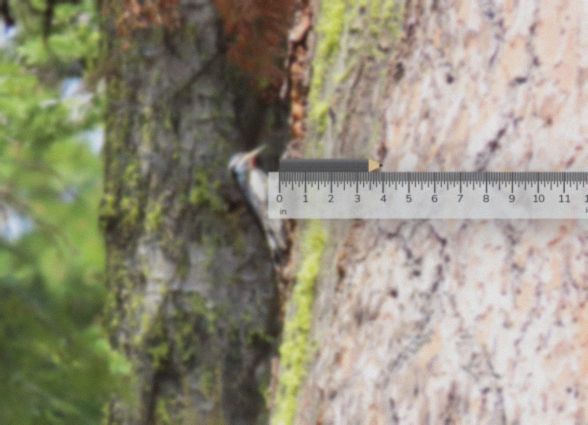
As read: **4** in
